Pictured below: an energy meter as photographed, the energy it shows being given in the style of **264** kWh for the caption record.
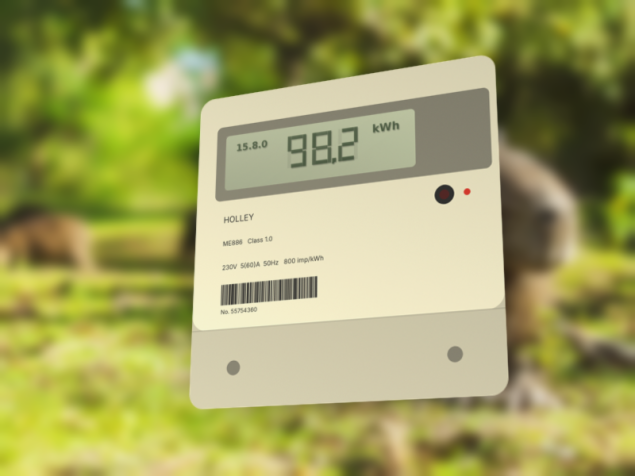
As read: **98.2** kWh
